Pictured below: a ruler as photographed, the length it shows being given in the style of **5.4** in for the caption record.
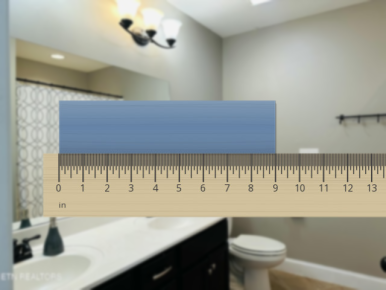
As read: **9** in
